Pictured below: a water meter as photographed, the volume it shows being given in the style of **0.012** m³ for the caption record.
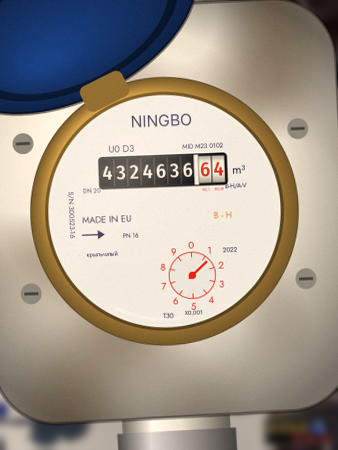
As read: **4324636.641** m³
